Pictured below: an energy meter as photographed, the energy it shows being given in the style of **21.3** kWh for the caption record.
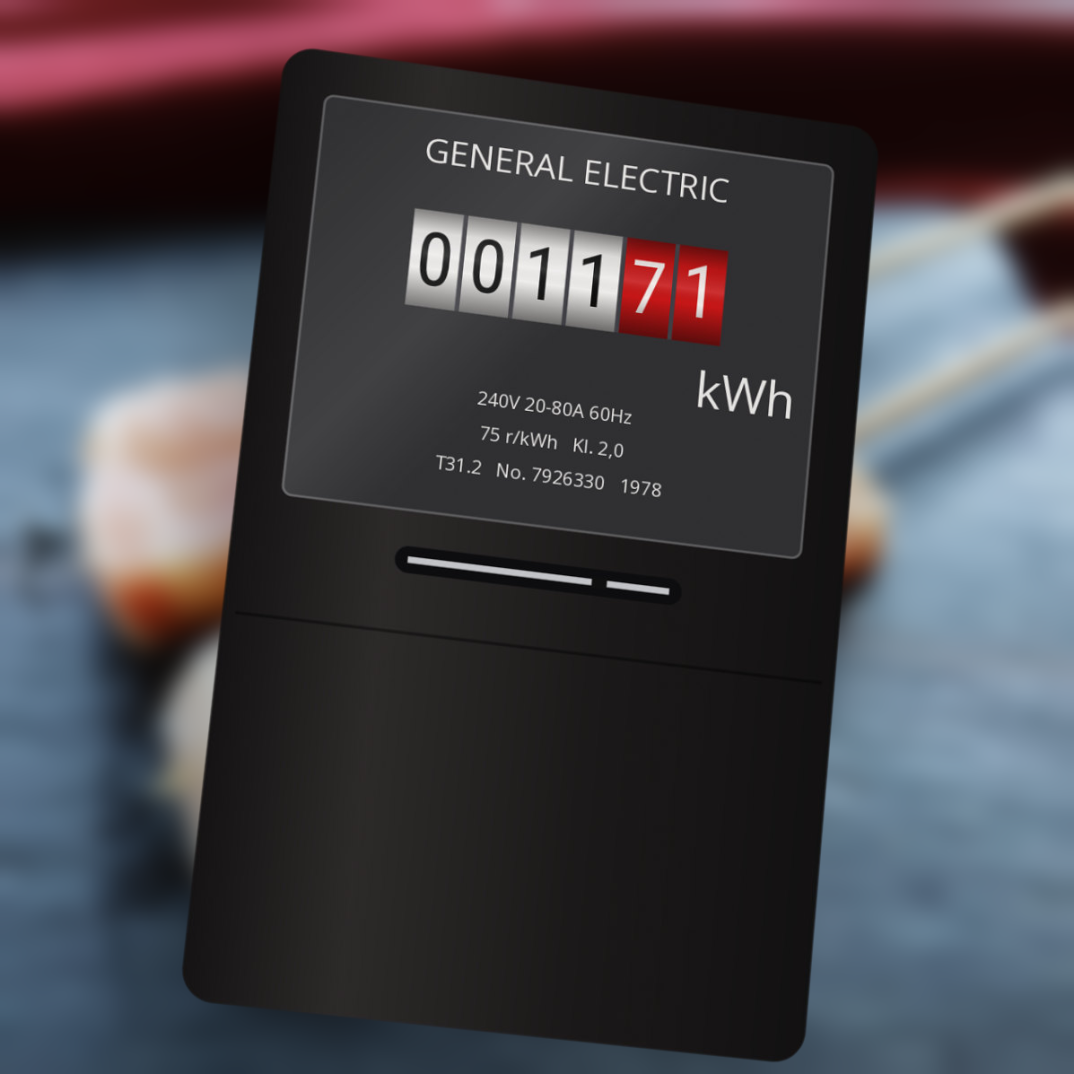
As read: **11.71** kWh
